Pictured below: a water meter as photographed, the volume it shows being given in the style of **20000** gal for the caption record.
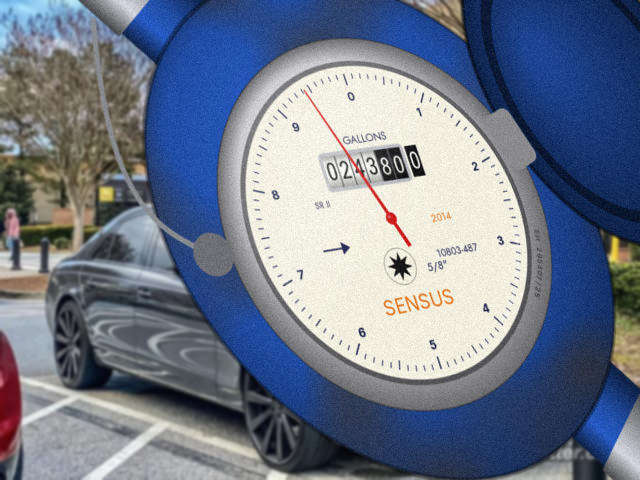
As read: **243799.4** gal
